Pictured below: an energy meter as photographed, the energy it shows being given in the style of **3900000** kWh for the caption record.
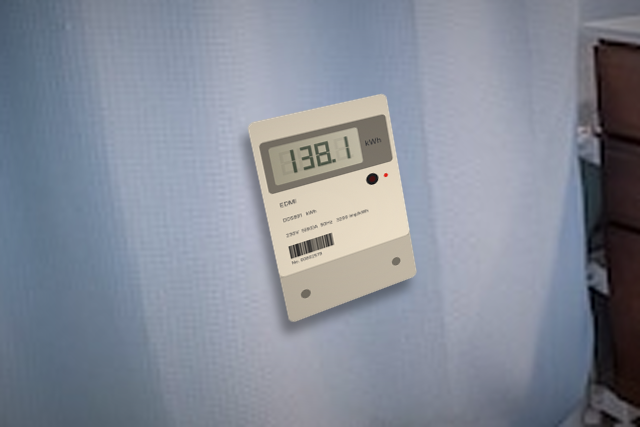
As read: **138.1** kWh
